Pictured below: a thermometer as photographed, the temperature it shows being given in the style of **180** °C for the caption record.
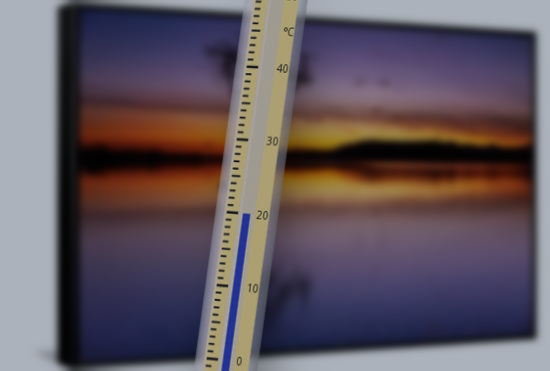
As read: **20** °C
